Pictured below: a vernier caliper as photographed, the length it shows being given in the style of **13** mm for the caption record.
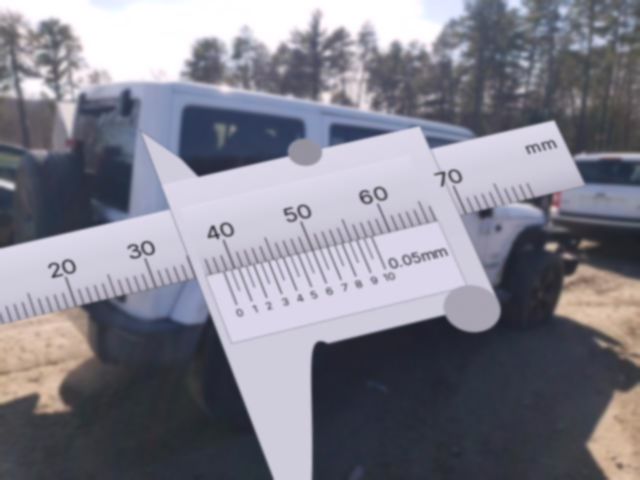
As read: **38.6** mm
